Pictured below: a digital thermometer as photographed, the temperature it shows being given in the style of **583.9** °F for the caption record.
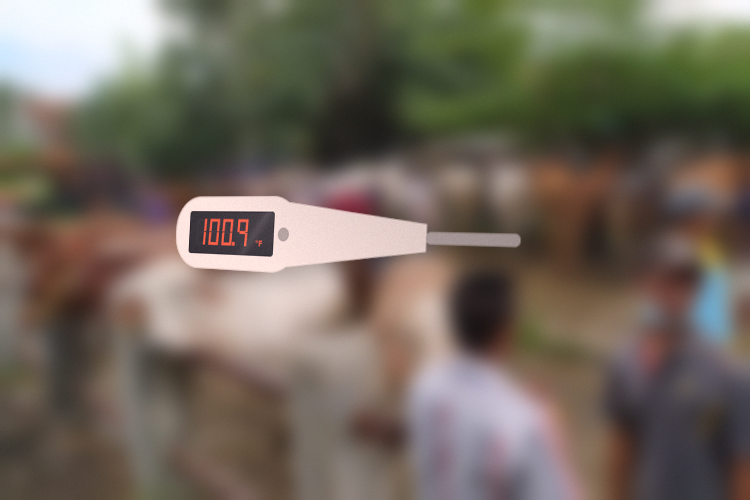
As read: **100.9** °F
